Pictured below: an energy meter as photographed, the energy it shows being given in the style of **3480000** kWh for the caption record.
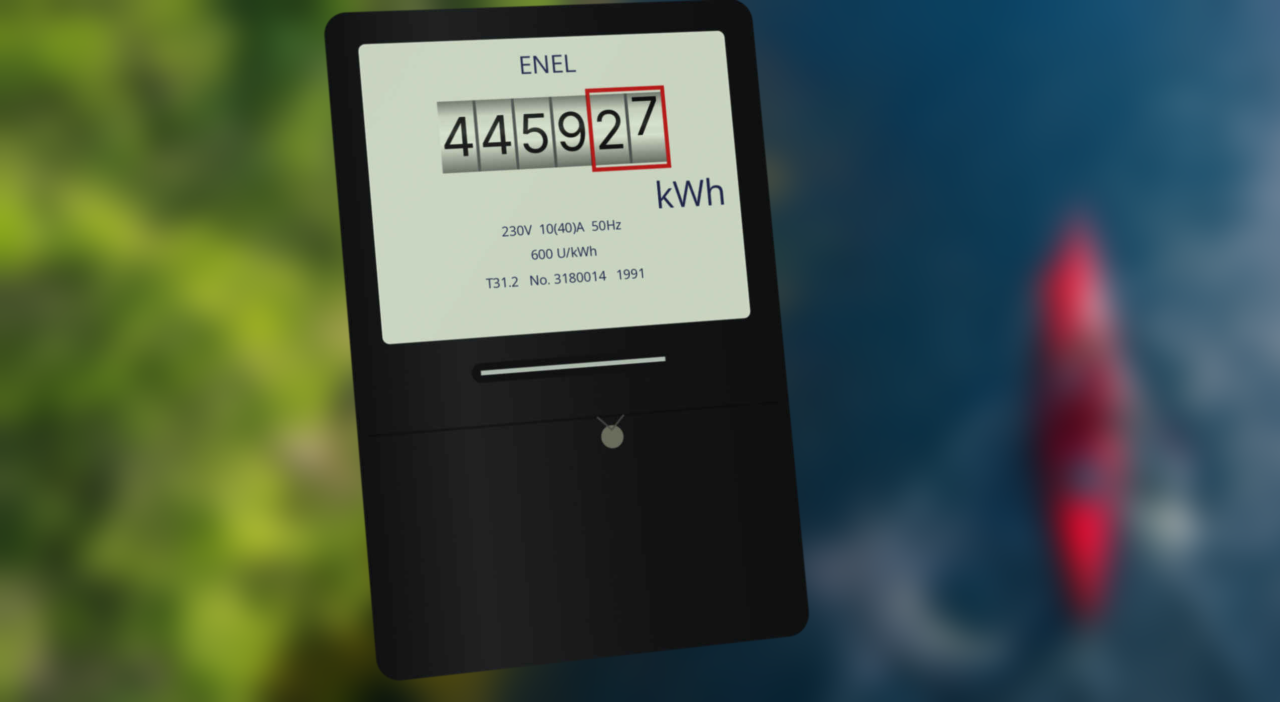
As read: **4459.27** kWh
